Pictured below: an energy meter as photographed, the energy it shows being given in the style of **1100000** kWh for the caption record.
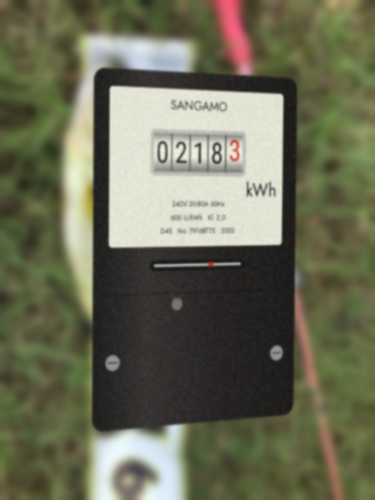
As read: **218.3** kWh
